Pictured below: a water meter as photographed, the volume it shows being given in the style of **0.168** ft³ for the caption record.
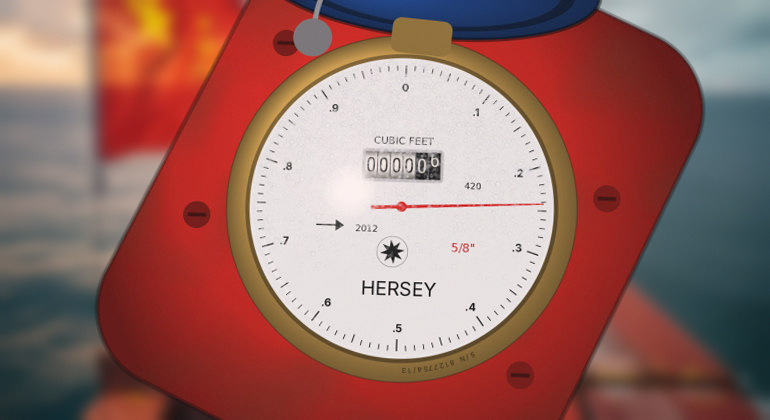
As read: **6.24** ft³
